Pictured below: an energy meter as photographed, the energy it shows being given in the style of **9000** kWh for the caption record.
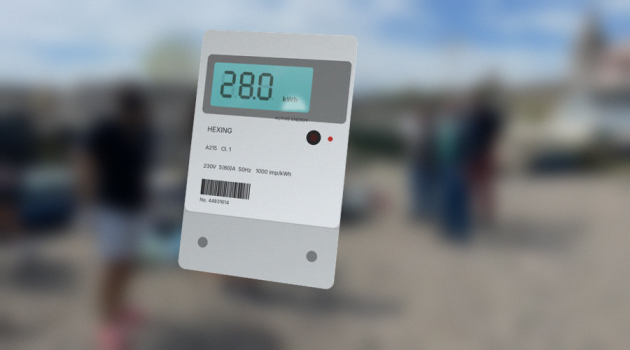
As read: **28.0** kWh
